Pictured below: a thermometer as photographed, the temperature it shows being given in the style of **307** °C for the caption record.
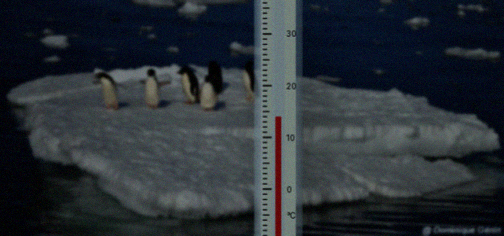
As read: **14** °C
